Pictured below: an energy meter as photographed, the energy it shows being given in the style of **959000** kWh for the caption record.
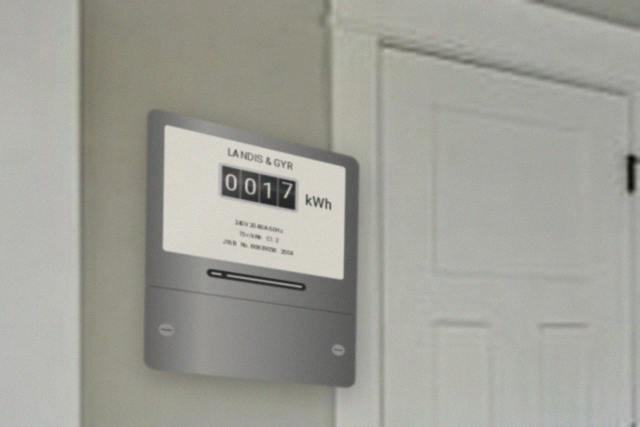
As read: **17** kWh
